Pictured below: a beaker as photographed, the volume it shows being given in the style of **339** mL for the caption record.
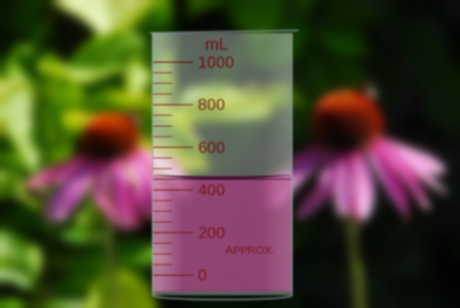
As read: **450** mL
